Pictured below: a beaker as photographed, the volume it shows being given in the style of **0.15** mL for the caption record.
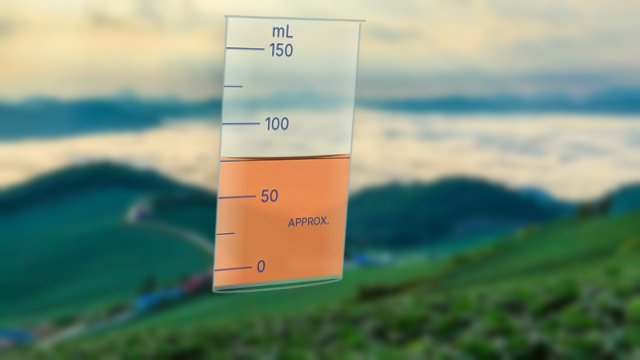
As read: **75** mL
